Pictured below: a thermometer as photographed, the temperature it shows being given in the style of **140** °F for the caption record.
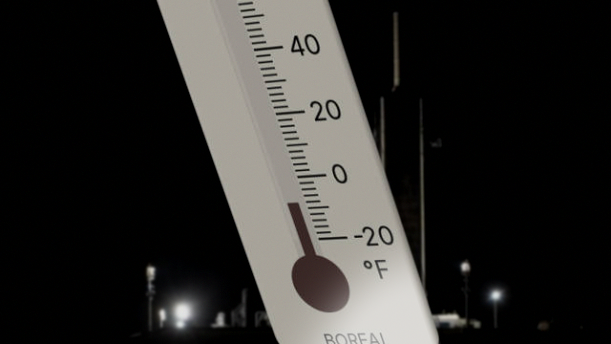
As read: **-8** °F
